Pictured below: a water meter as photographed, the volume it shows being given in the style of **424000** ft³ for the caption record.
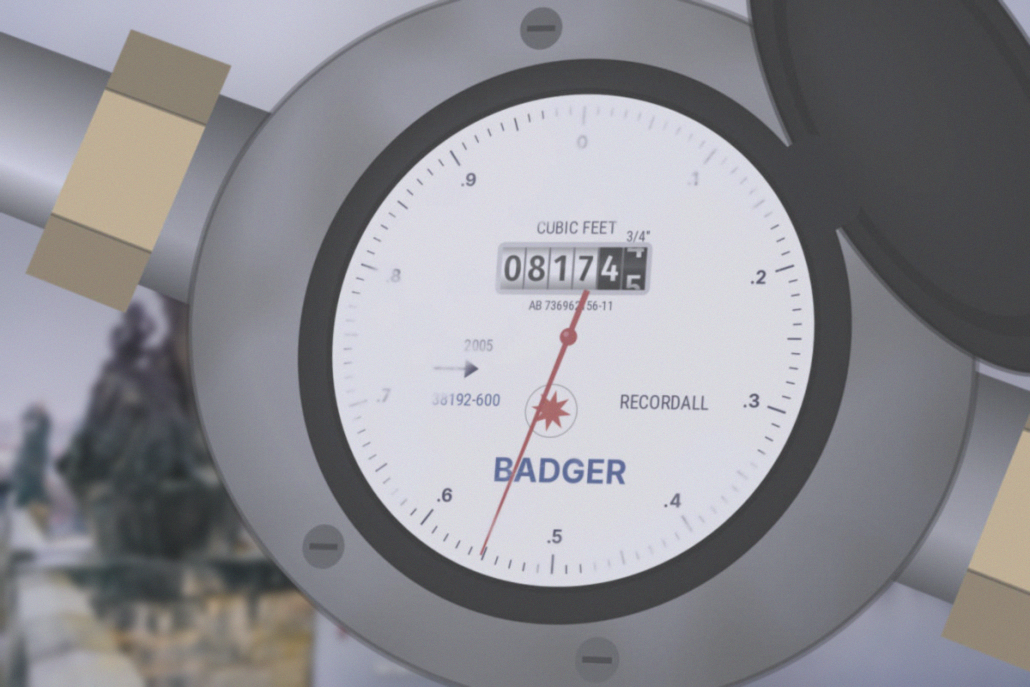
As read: **81744.55** ft³
